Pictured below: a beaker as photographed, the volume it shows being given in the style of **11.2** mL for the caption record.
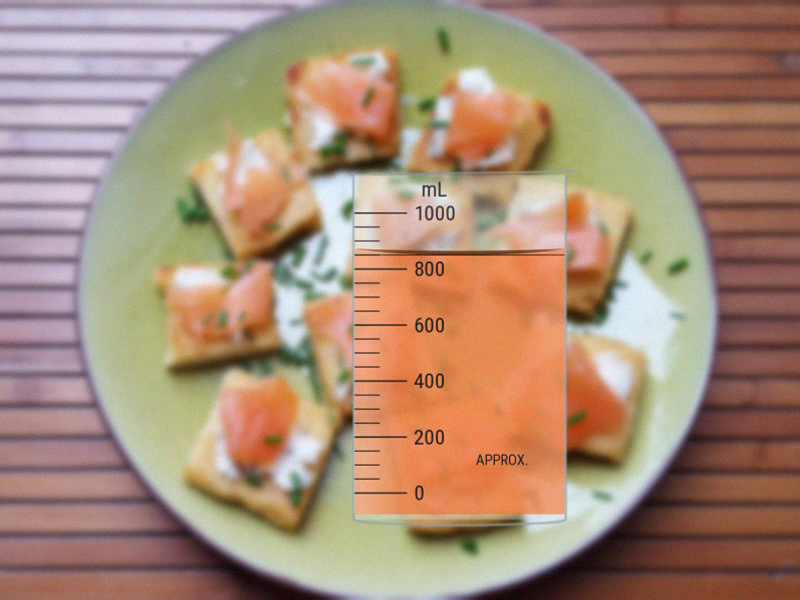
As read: **850** mL
